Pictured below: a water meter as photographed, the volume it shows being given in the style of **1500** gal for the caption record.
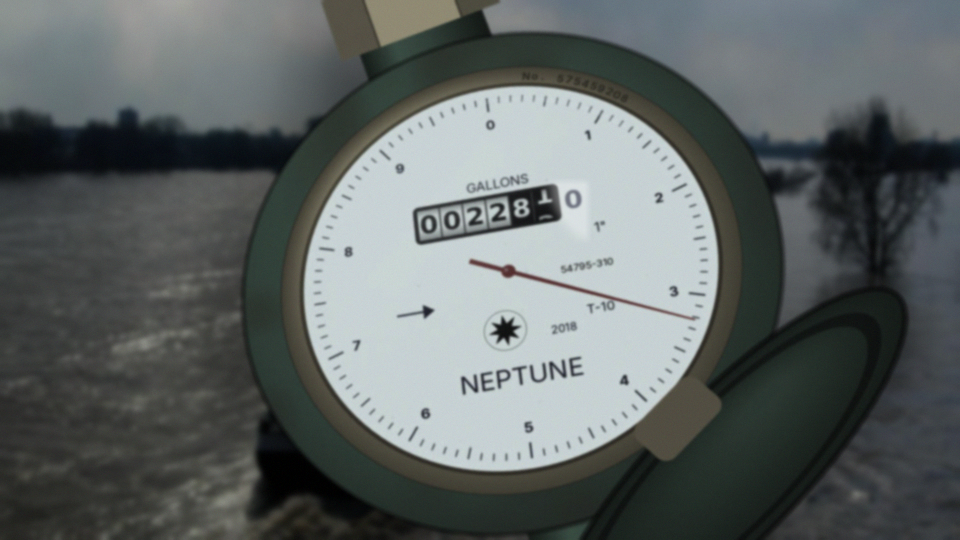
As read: **22813.2** gal
